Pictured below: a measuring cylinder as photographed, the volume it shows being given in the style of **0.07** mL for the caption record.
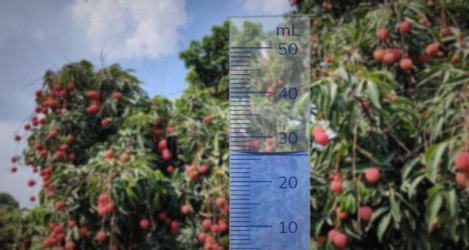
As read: **26** mL
